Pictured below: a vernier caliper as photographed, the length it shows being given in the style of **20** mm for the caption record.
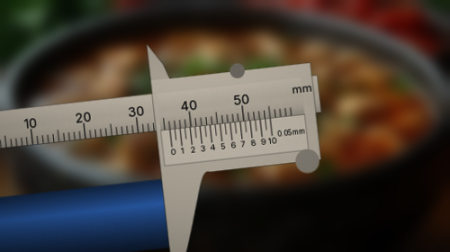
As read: **36.0** mm
